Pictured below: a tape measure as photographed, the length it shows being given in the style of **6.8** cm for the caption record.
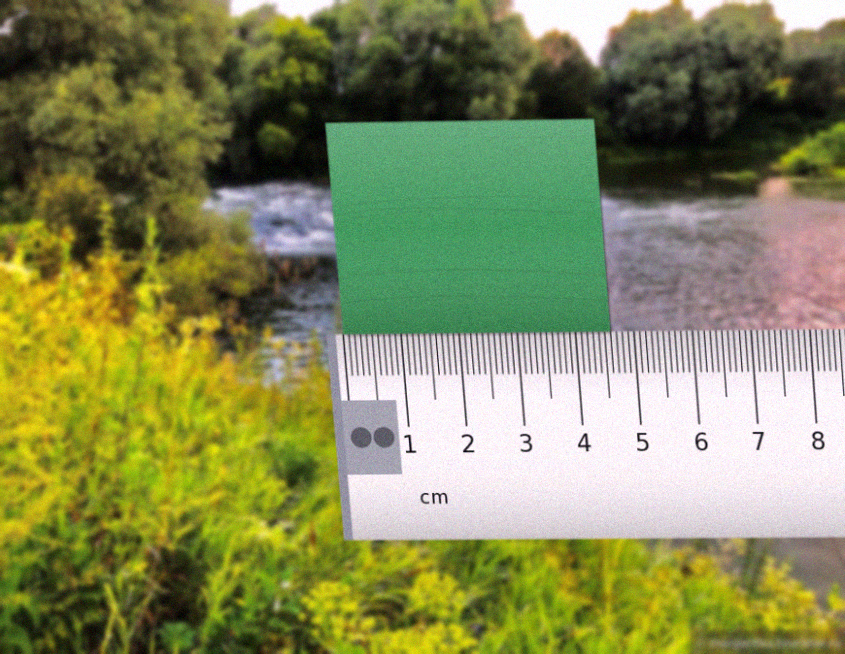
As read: **4.6** cm
